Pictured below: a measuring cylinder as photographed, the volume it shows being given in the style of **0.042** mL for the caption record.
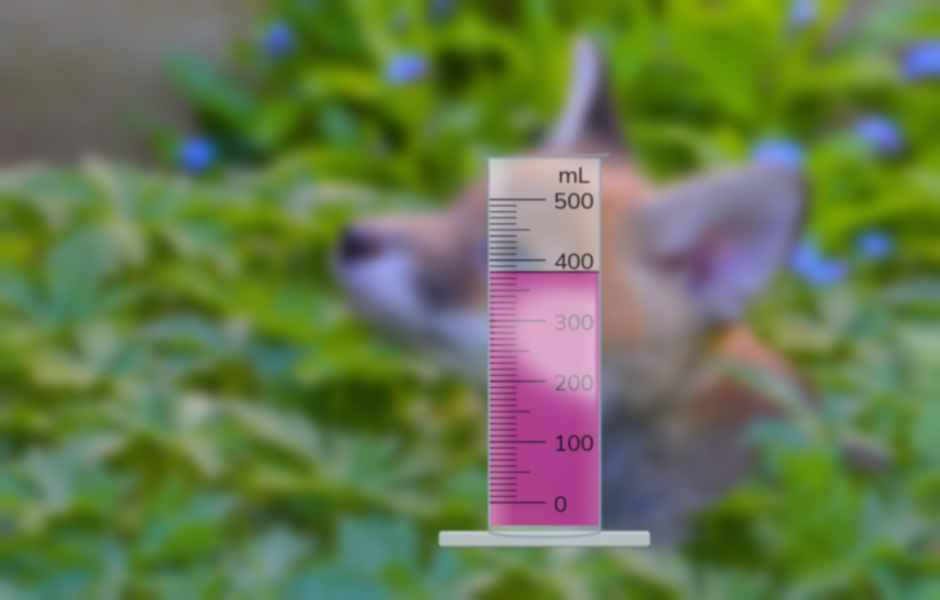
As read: **380** mL
